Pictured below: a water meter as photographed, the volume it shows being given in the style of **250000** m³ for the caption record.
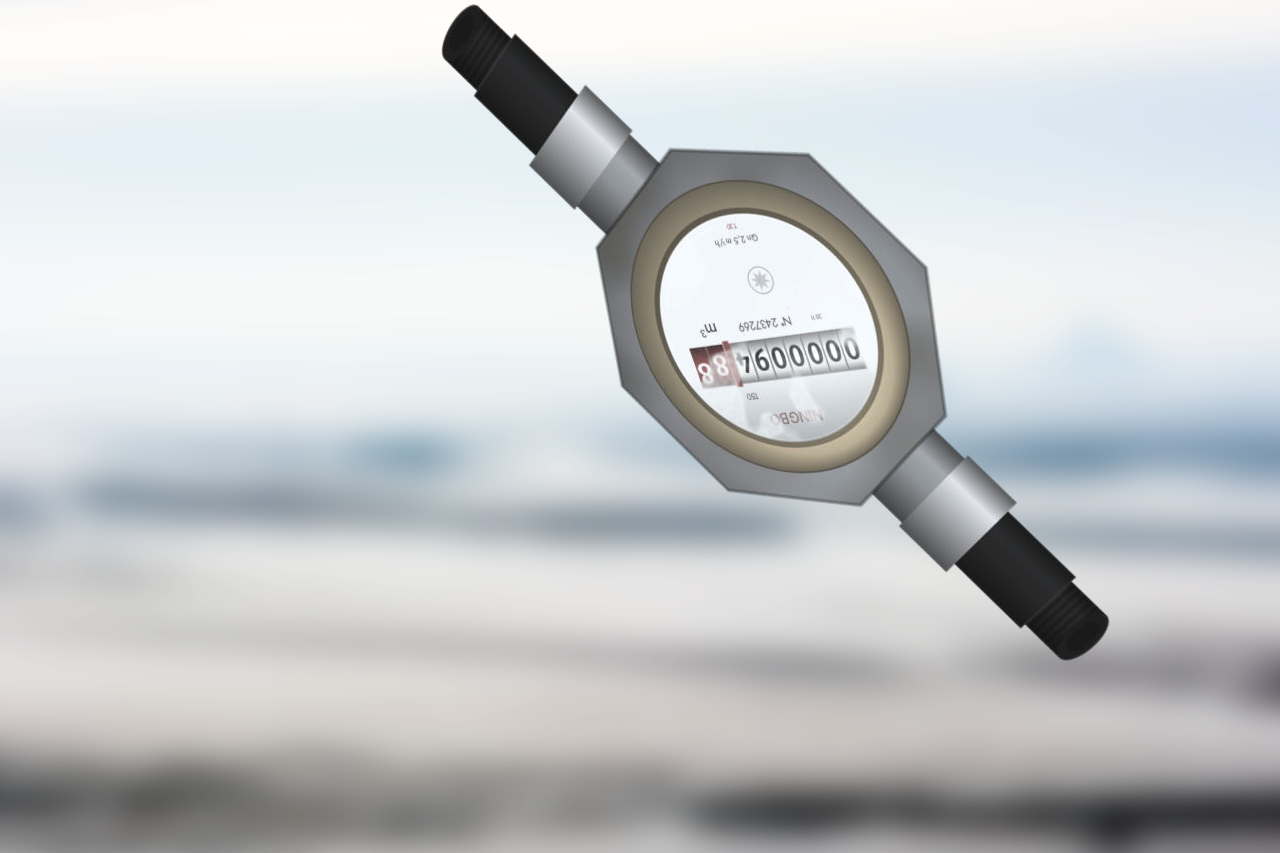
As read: **94.88** m³
